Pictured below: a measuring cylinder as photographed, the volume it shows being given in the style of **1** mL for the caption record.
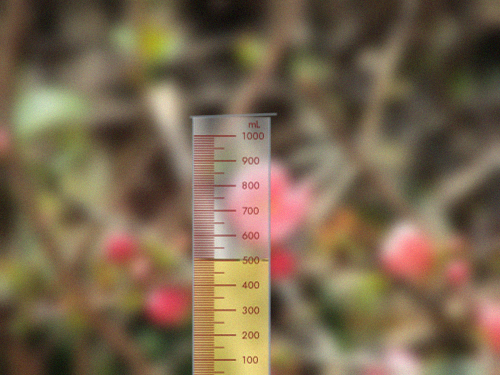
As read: **500** mL
